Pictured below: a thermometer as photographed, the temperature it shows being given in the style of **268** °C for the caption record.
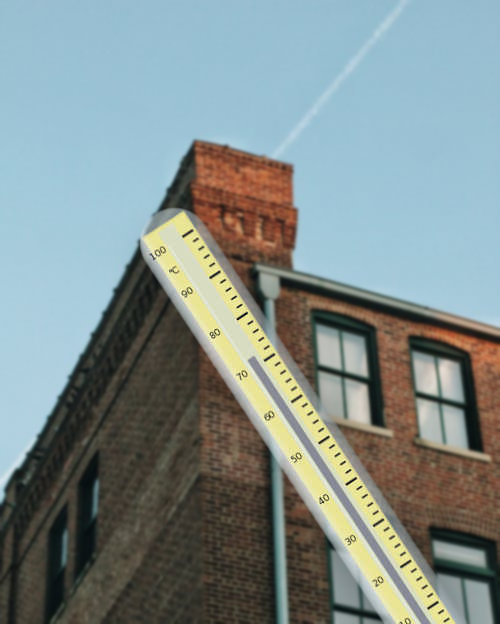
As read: **72** °C
